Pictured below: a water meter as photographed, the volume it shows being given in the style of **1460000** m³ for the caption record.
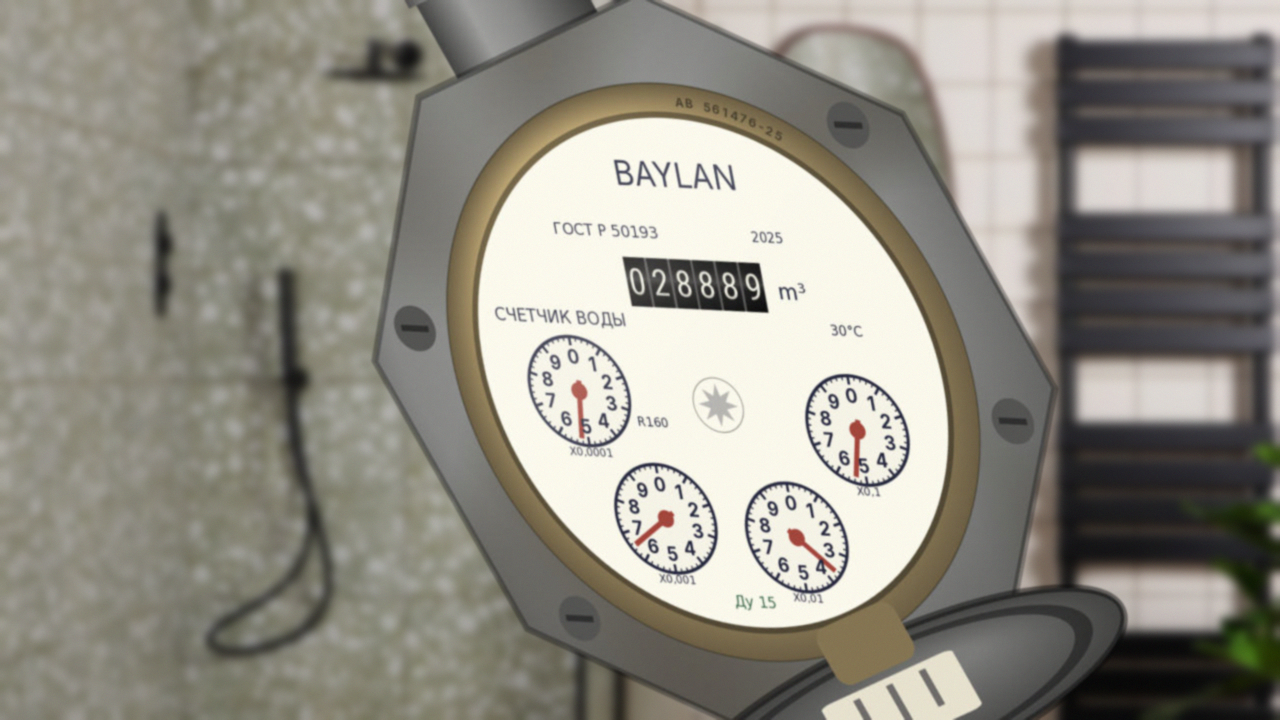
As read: **28889.5365** m³
